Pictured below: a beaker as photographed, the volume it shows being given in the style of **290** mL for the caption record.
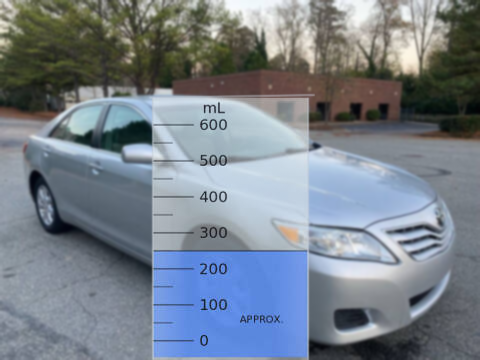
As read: **250** mL
